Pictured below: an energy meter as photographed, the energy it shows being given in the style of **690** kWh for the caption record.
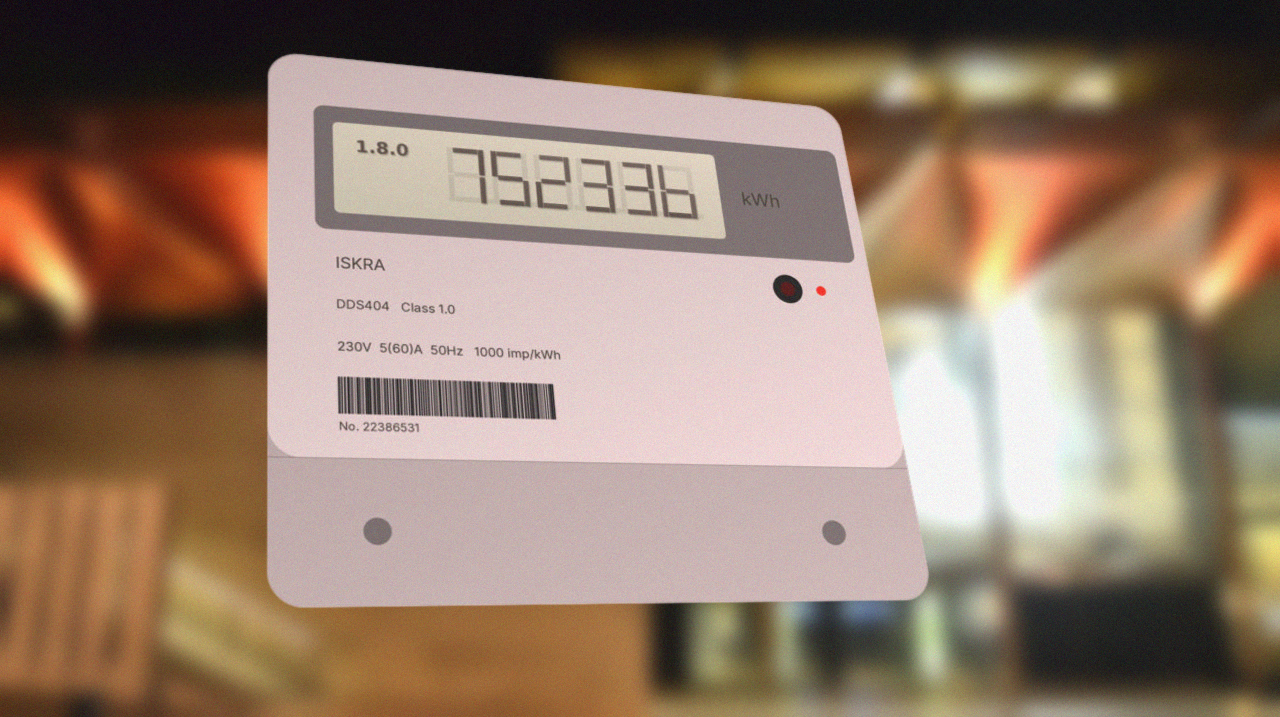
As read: **752336** kWh
